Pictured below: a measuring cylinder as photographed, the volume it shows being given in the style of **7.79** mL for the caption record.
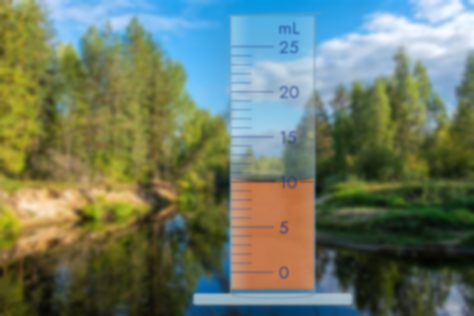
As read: **10** mL
